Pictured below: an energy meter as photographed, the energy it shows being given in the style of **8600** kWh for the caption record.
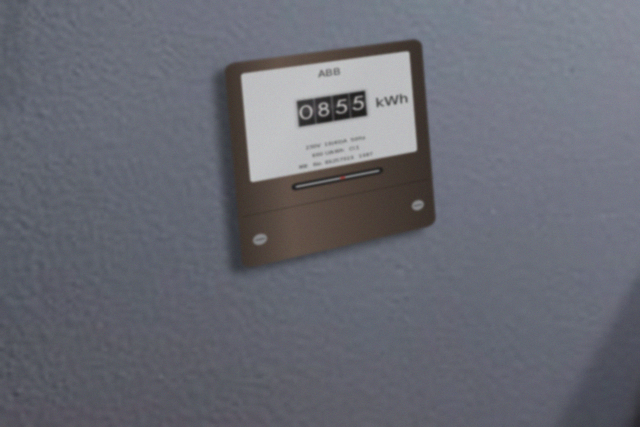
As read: **855** kWh
